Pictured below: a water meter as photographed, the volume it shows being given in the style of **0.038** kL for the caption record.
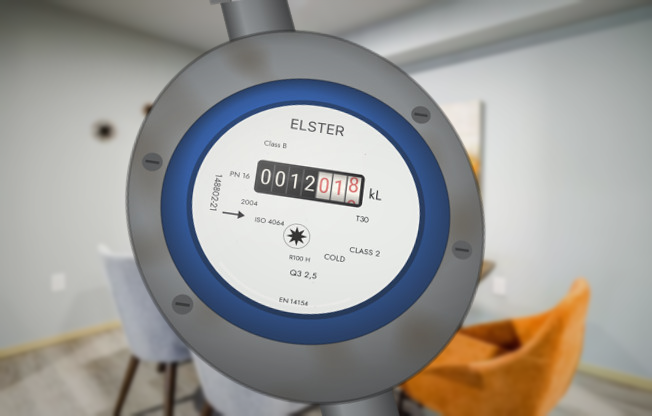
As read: **12.018** kL
